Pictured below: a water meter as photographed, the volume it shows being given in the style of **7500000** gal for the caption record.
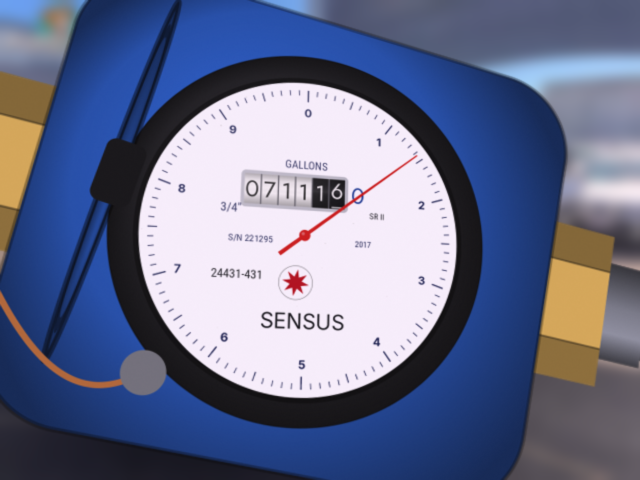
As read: **711161.4** gal
